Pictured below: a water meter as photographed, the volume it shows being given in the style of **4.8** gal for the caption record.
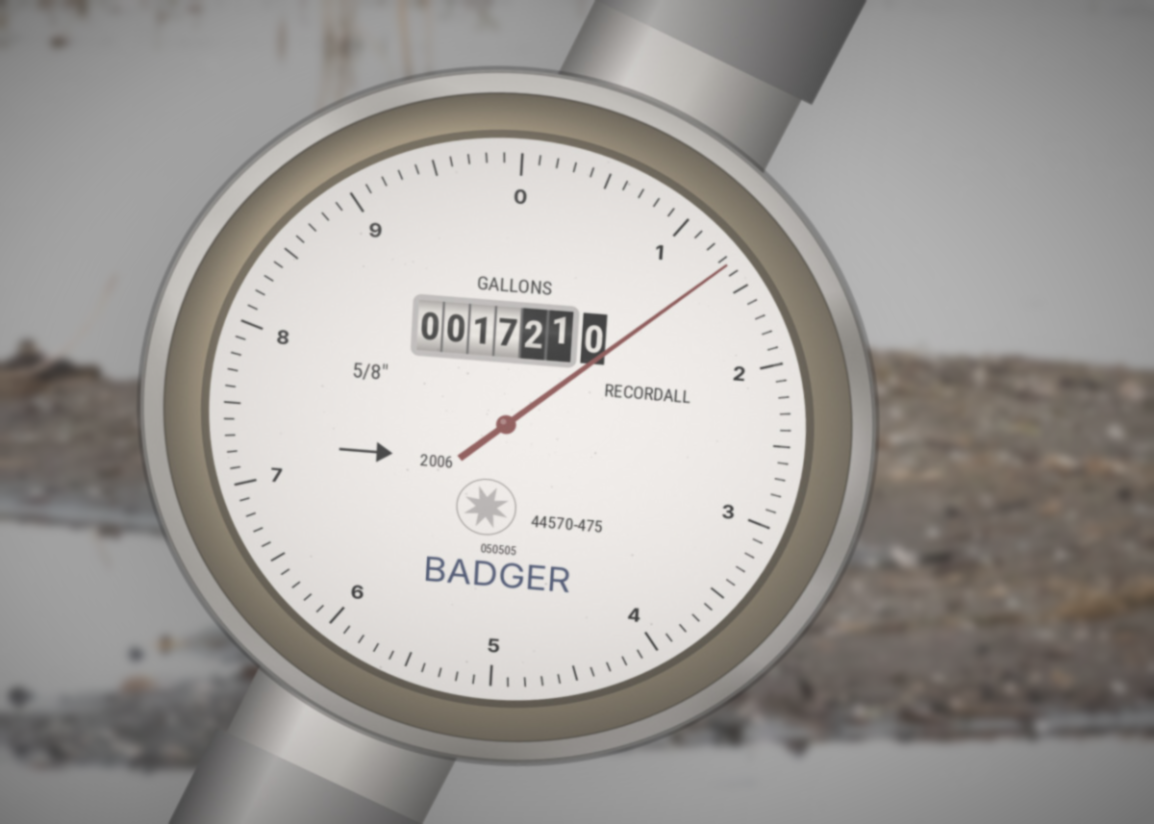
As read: **17211.3** gal
